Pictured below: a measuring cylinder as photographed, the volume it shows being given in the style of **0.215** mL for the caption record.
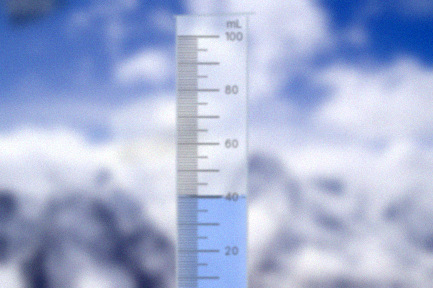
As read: **40** mL
